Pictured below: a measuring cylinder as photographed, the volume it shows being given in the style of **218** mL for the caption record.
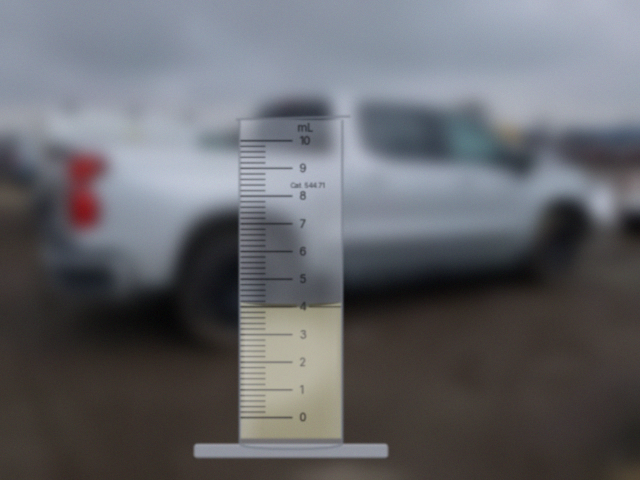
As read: **4** mL
